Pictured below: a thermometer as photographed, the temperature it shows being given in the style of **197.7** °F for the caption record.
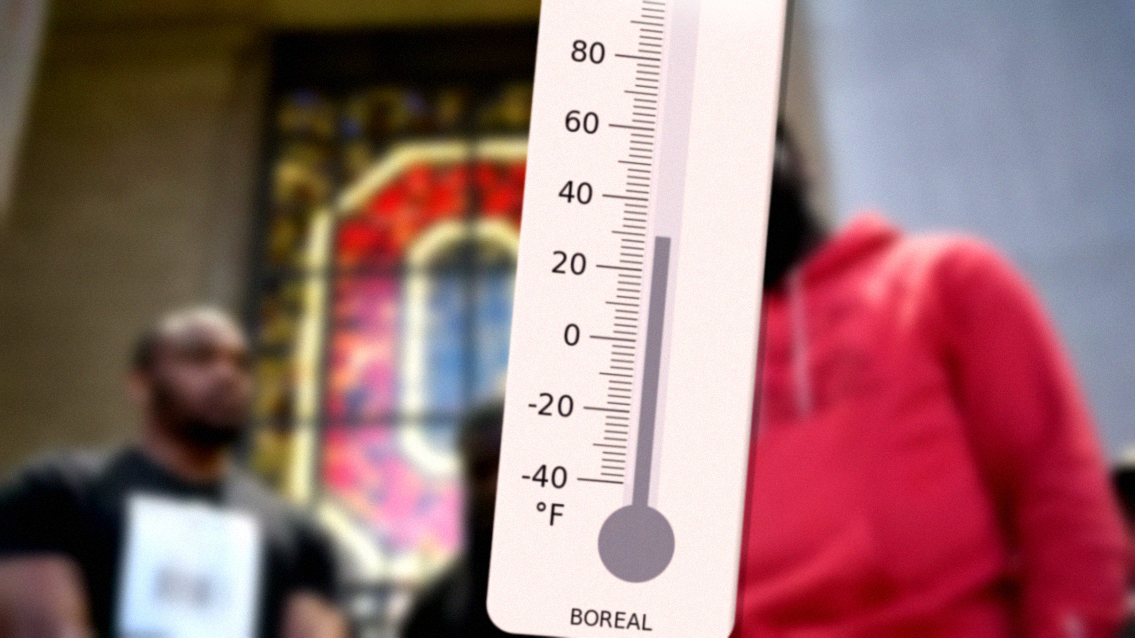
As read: **30** °F
